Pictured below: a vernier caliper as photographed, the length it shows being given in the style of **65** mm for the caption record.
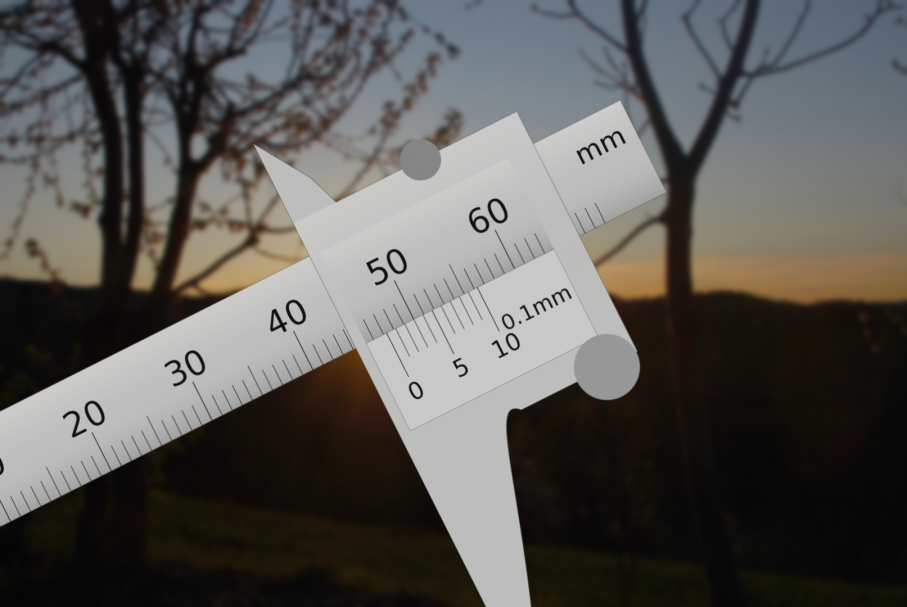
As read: **47.3** mm
